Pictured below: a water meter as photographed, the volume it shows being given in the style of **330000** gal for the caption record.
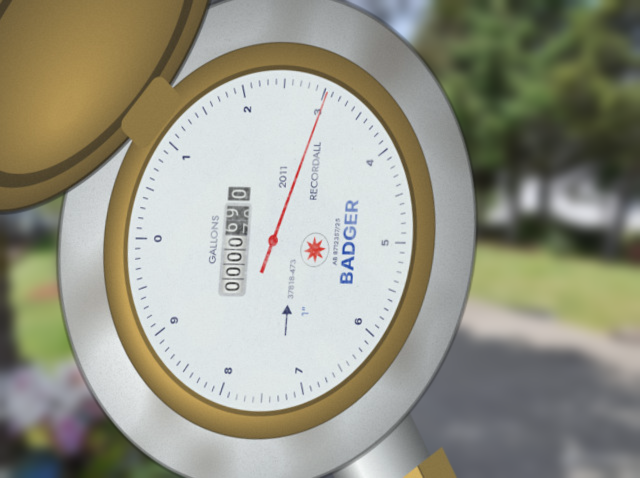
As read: **693.0** gal
